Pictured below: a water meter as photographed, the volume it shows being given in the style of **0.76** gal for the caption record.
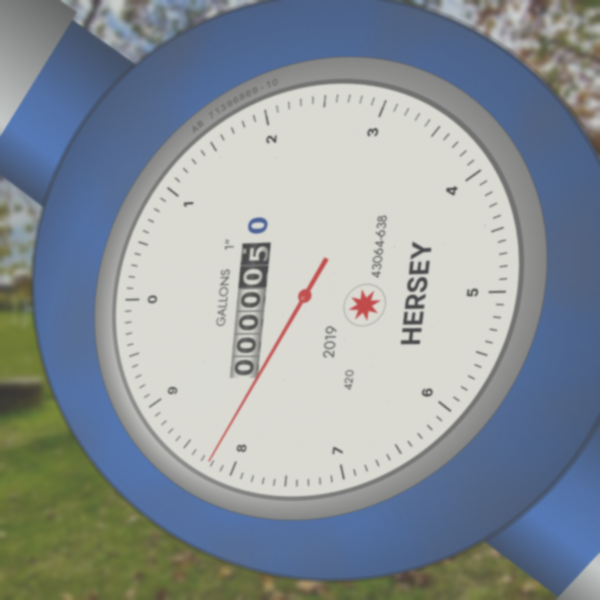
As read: **48.2** gal
